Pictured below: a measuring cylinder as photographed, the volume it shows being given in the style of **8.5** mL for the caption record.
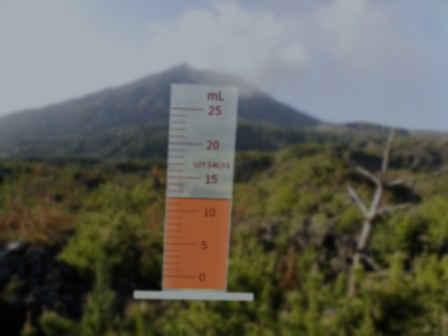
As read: **12** mL
